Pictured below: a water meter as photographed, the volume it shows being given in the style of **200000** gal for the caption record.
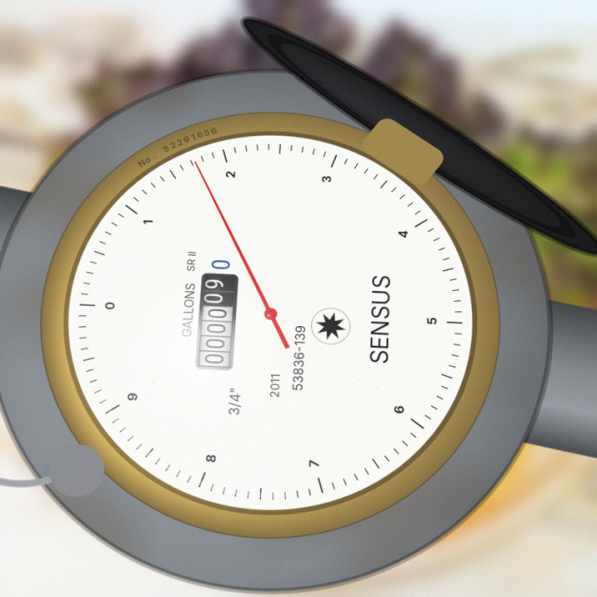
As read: **91.7** gal
